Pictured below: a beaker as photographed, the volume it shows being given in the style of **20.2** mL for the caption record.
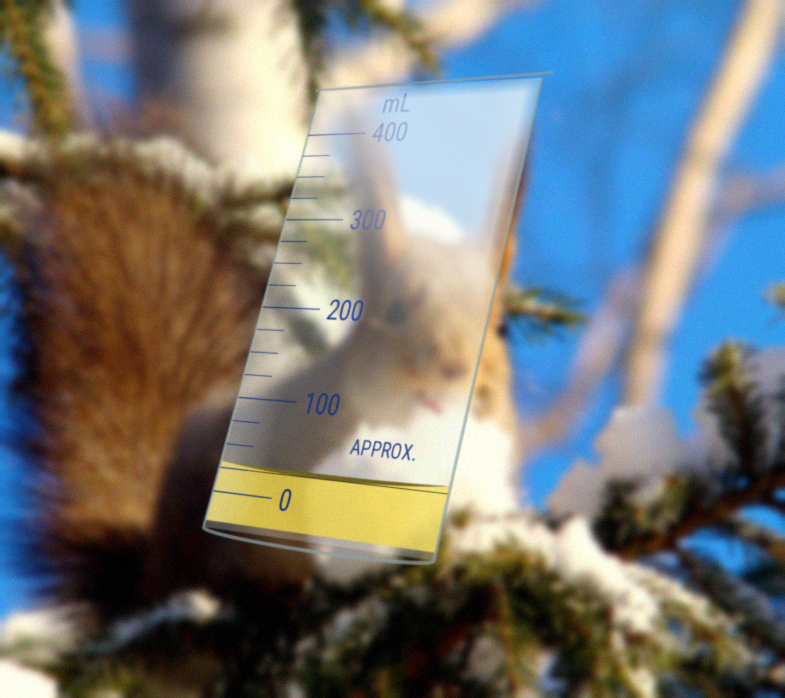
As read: **25** mL
